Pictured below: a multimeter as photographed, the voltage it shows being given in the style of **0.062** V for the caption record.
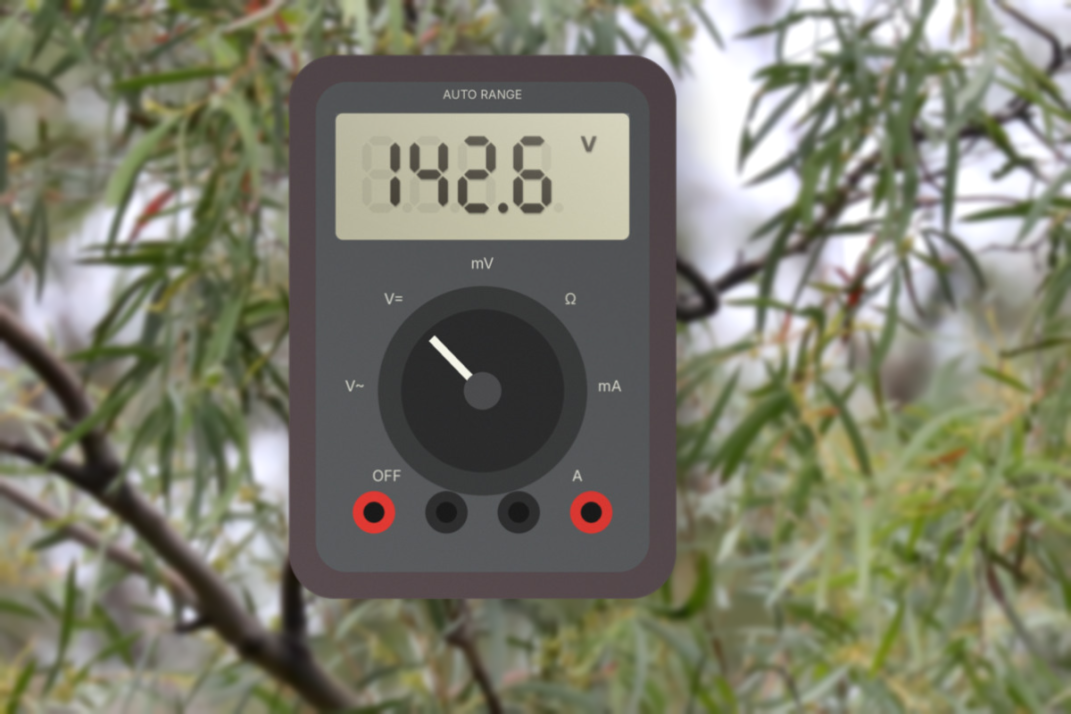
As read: **142.6** V
